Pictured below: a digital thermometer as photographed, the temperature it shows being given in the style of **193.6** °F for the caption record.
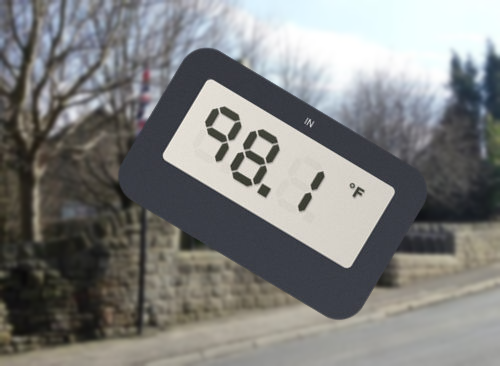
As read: **98.1** °F
